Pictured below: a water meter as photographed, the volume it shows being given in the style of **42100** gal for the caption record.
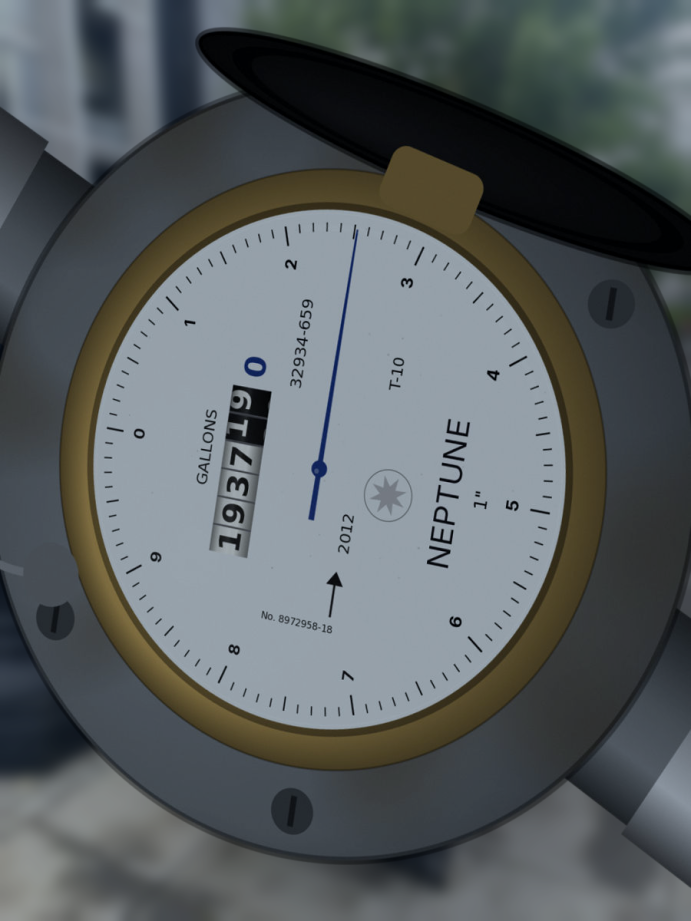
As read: **1937192.5** gal
